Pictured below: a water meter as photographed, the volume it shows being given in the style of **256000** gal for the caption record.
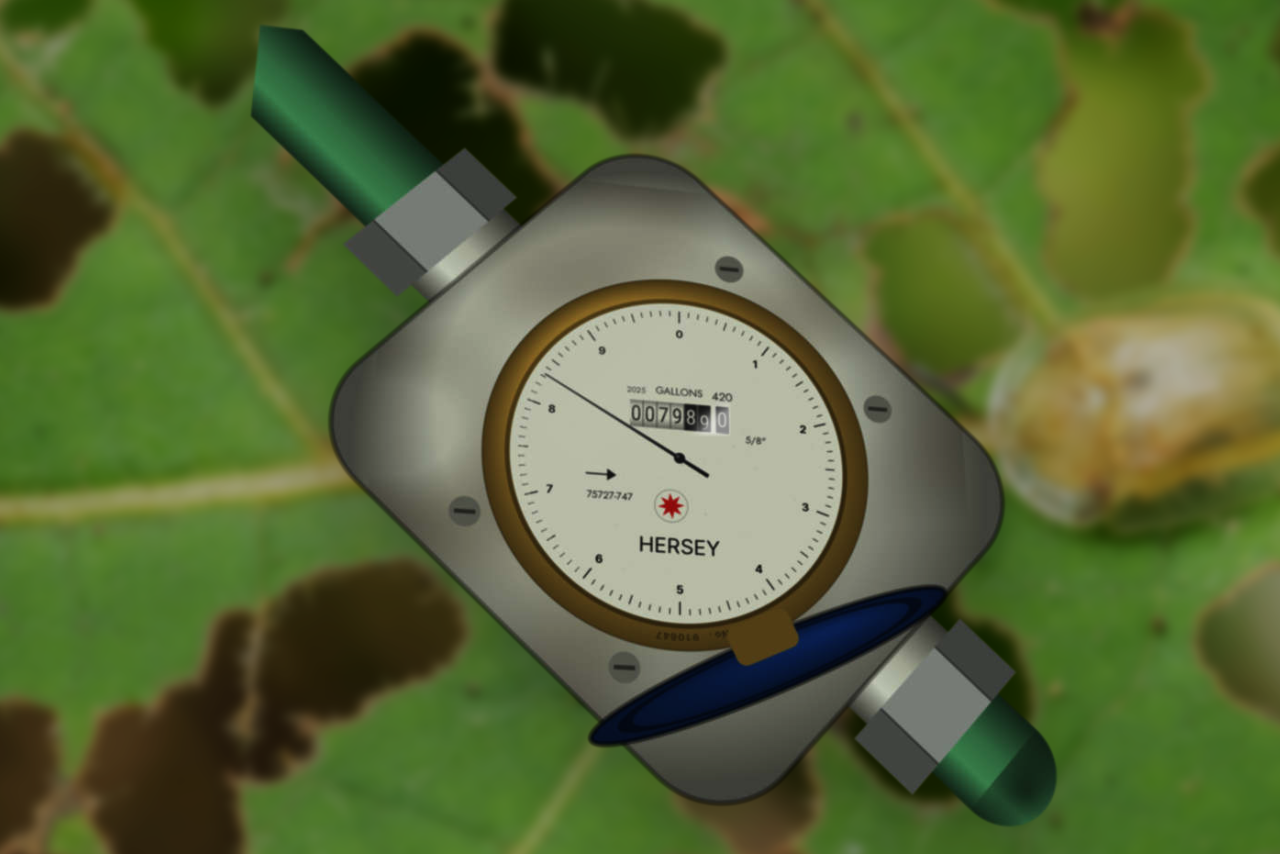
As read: **79888.3** gal
